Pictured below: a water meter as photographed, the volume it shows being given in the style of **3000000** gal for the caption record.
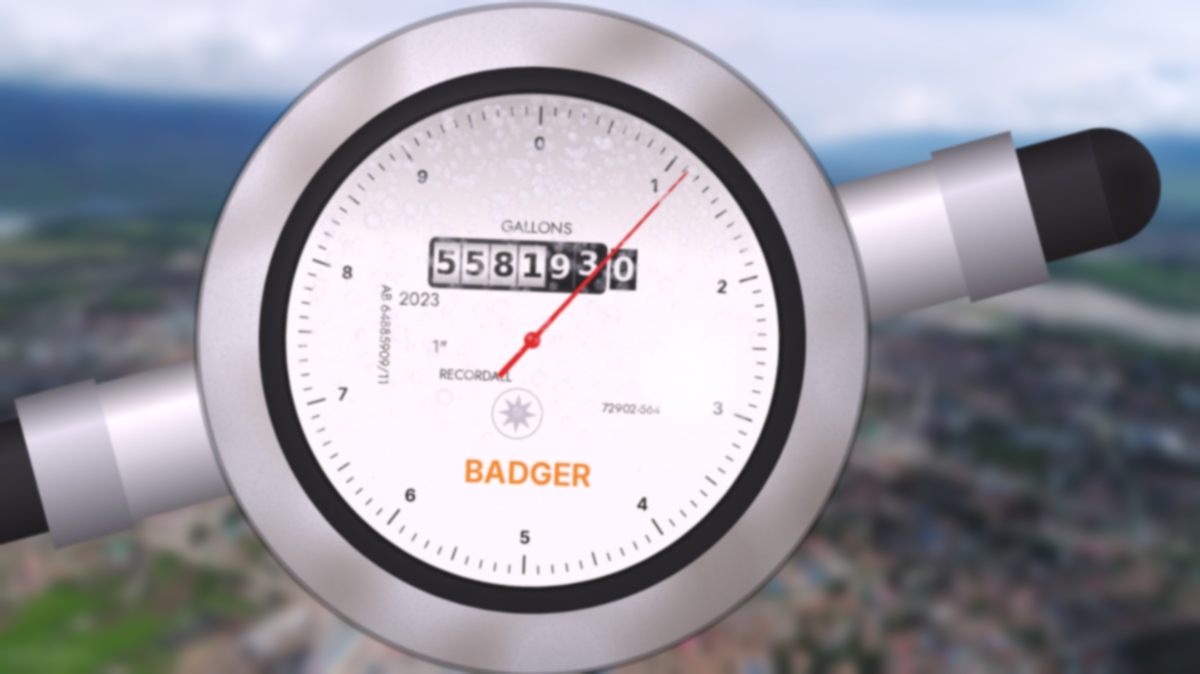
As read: **5581931.1** gal
